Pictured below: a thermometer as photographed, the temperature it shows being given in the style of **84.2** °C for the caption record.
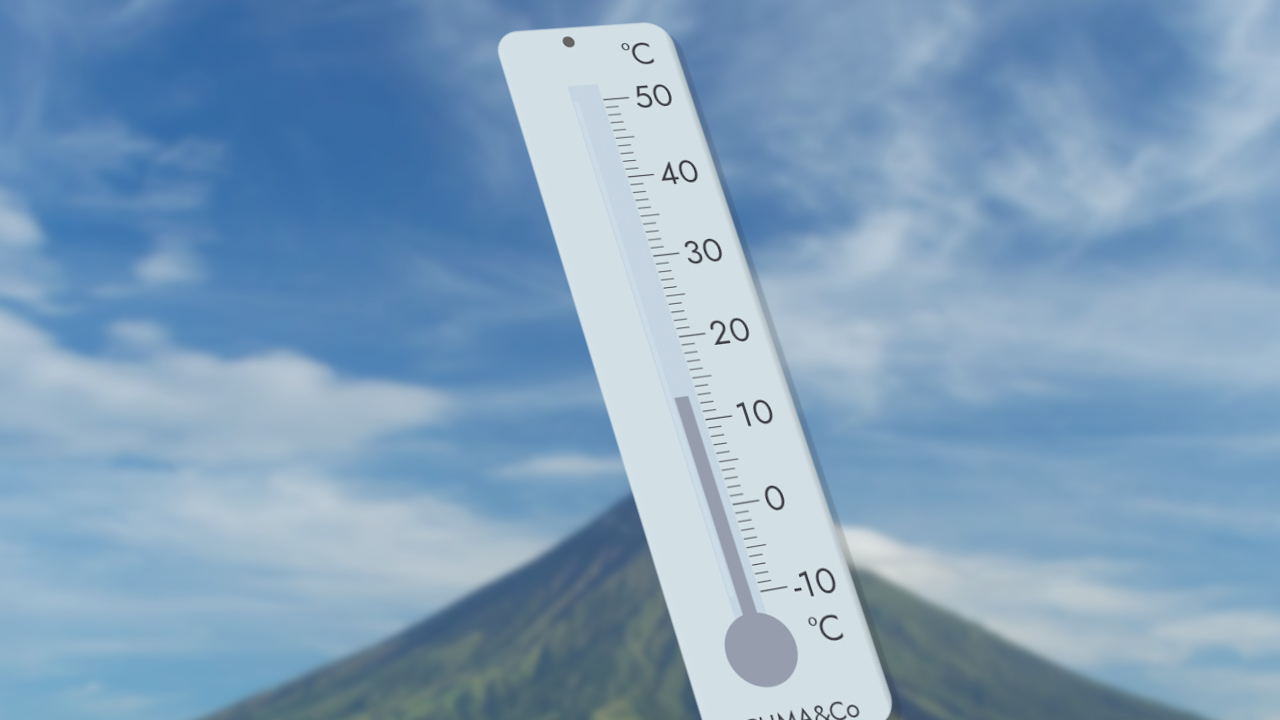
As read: **13** °C
